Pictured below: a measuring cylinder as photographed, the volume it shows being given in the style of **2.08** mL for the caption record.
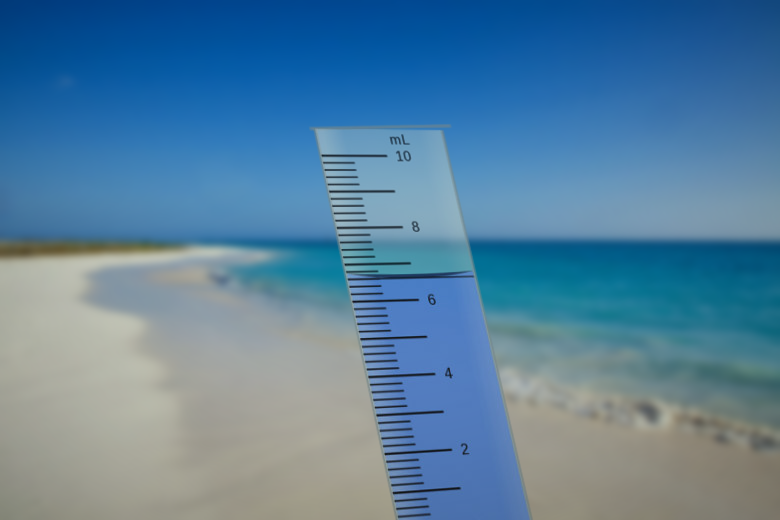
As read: **6.6** mL
